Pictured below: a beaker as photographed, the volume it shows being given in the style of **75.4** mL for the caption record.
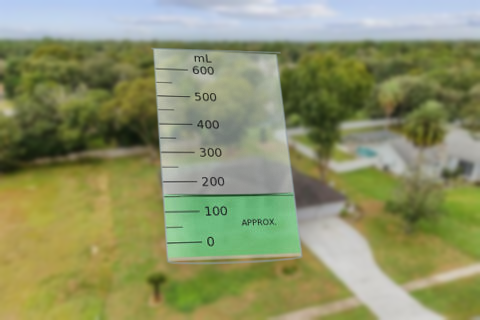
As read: **150** mL
